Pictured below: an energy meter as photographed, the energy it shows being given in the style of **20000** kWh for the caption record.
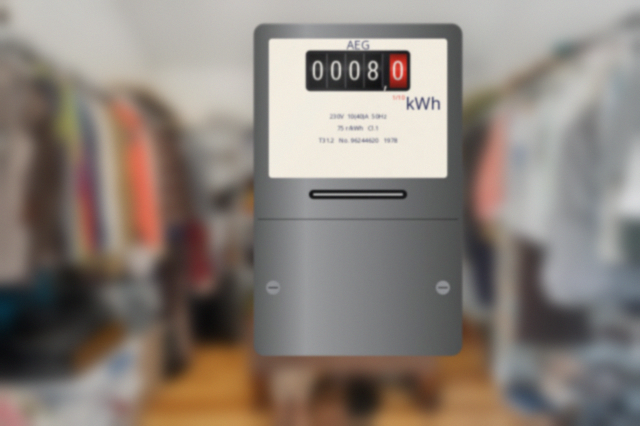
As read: **8.0** kWh
